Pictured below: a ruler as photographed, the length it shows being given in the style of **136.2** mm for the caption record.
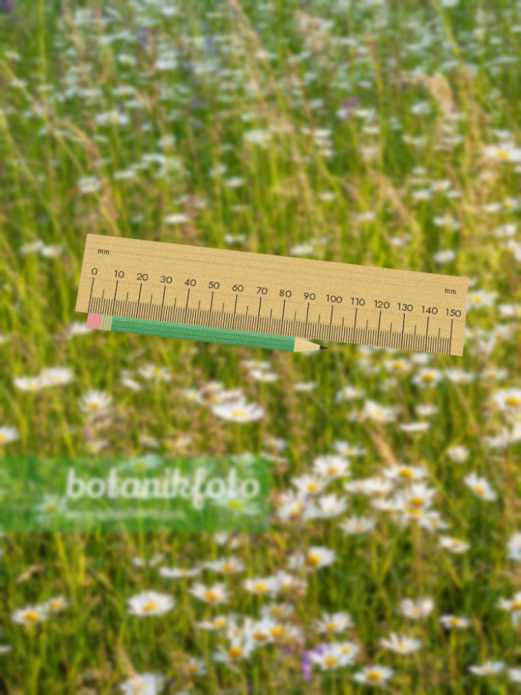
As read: **100** mm
